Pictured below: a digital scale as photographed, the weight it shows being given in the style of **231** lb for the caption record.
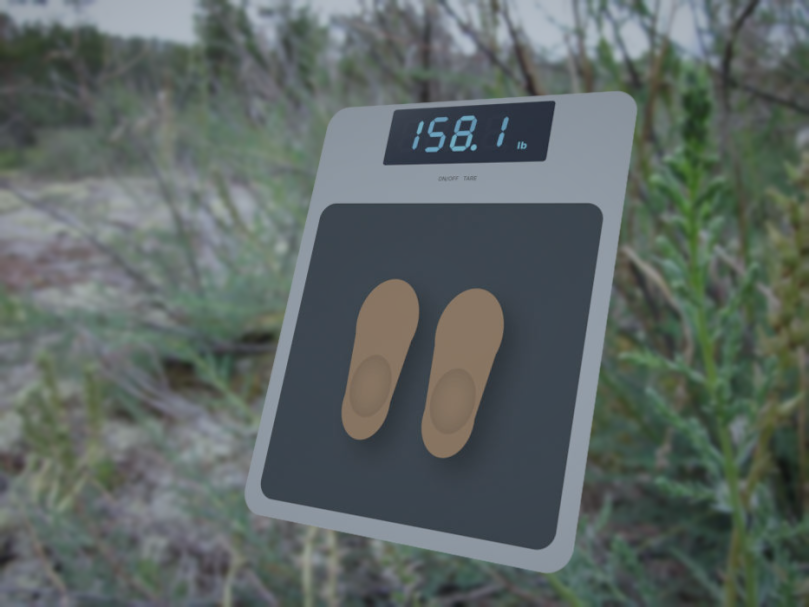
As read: **158.1** lb
